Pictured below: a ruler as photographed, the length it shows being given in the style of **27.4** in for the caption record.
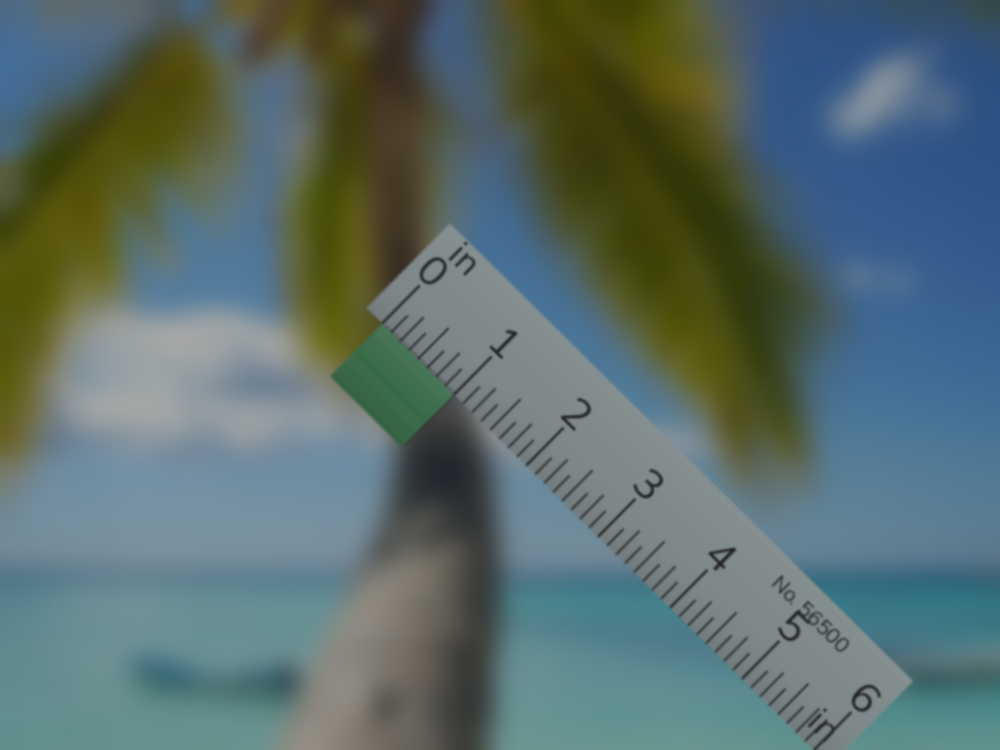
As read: **1** in
